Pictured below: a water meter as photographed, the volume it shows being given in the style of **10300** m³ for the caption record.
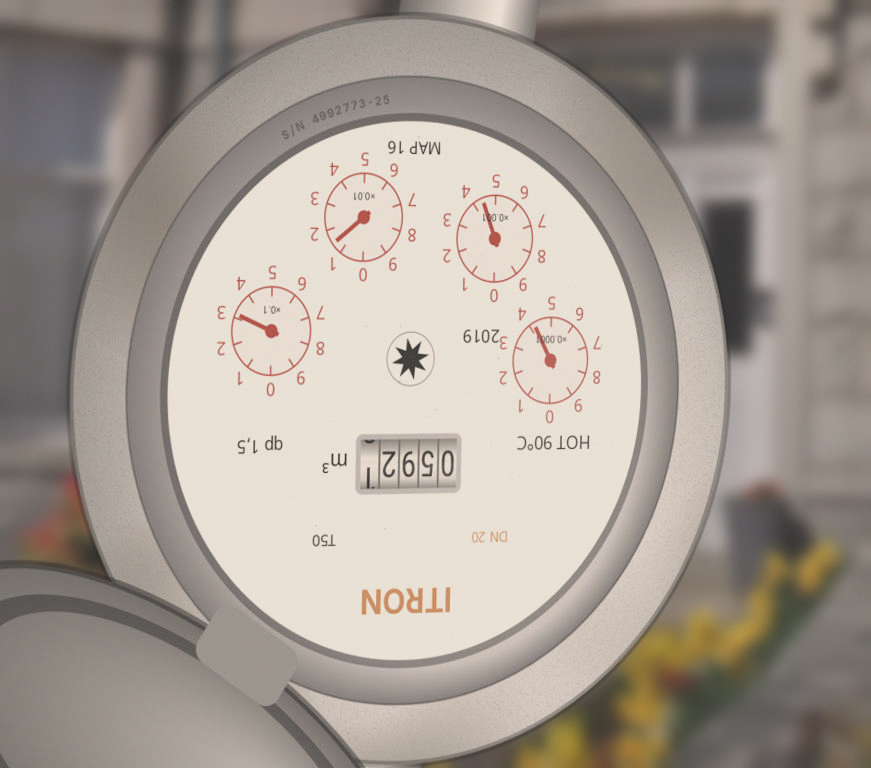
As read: **5921.3144** m³
